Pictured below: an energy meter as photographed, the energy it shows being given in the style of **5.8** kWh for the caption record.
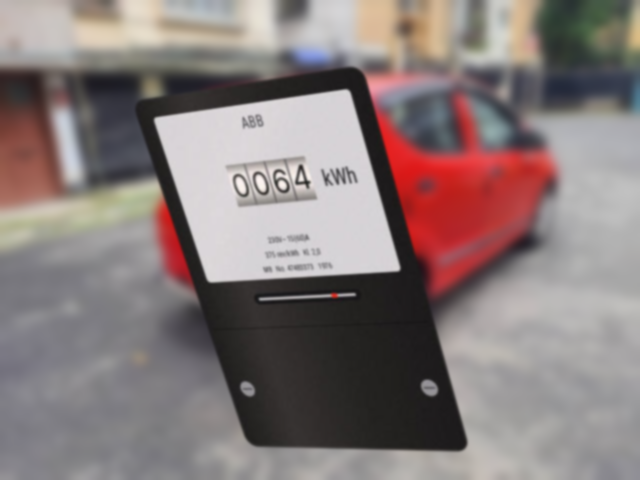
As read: **64** kWh
